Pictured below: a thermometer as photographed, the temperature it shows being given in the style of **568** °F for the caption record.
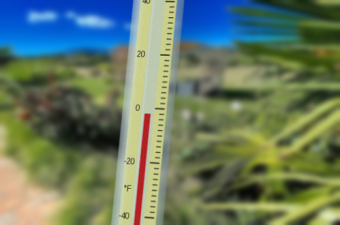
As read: **-2** °F
